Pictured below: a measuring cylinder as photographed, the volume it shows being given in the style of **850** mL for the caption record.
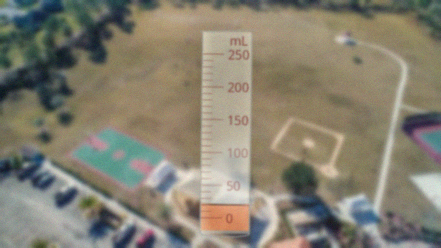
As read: **20** mL
